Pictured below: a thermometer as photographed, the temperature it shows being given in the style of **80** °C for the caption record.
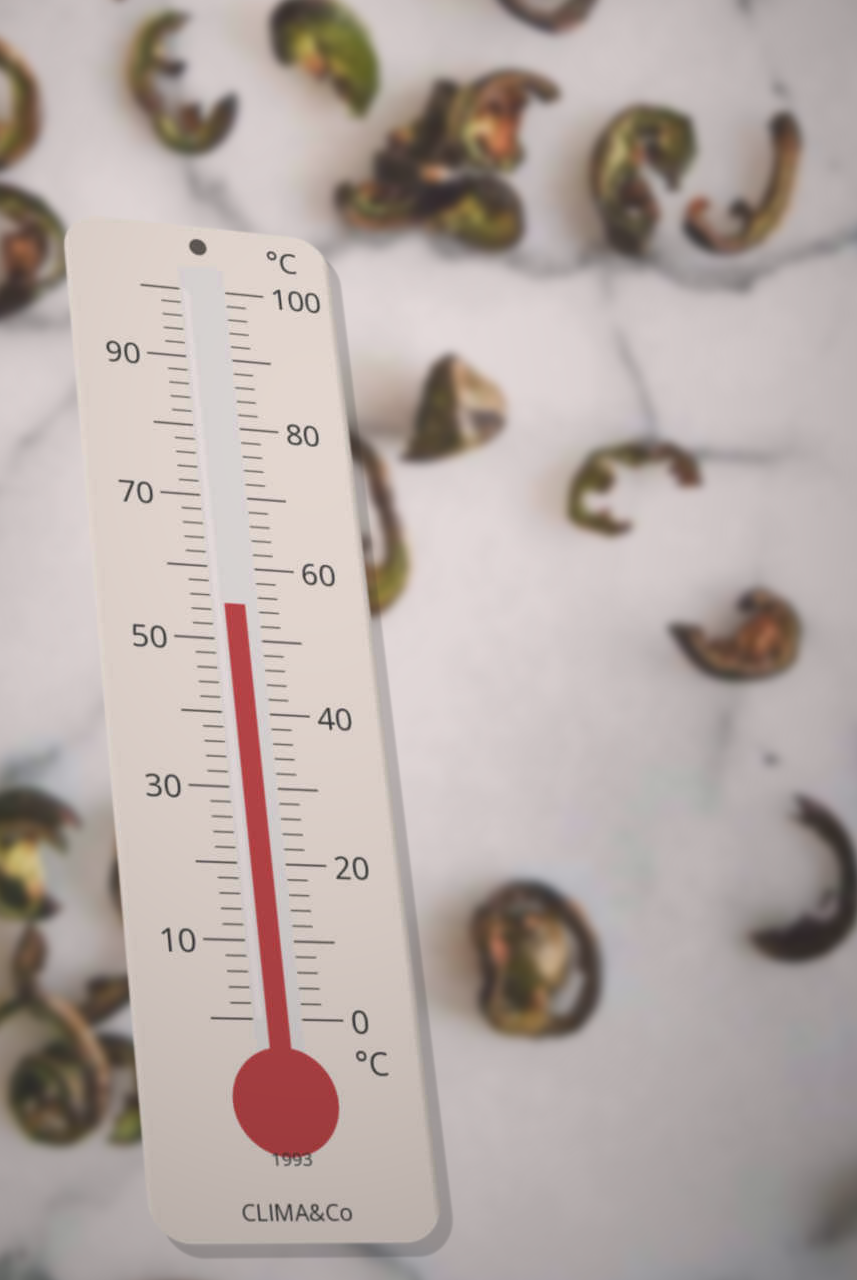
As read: **55** °C
